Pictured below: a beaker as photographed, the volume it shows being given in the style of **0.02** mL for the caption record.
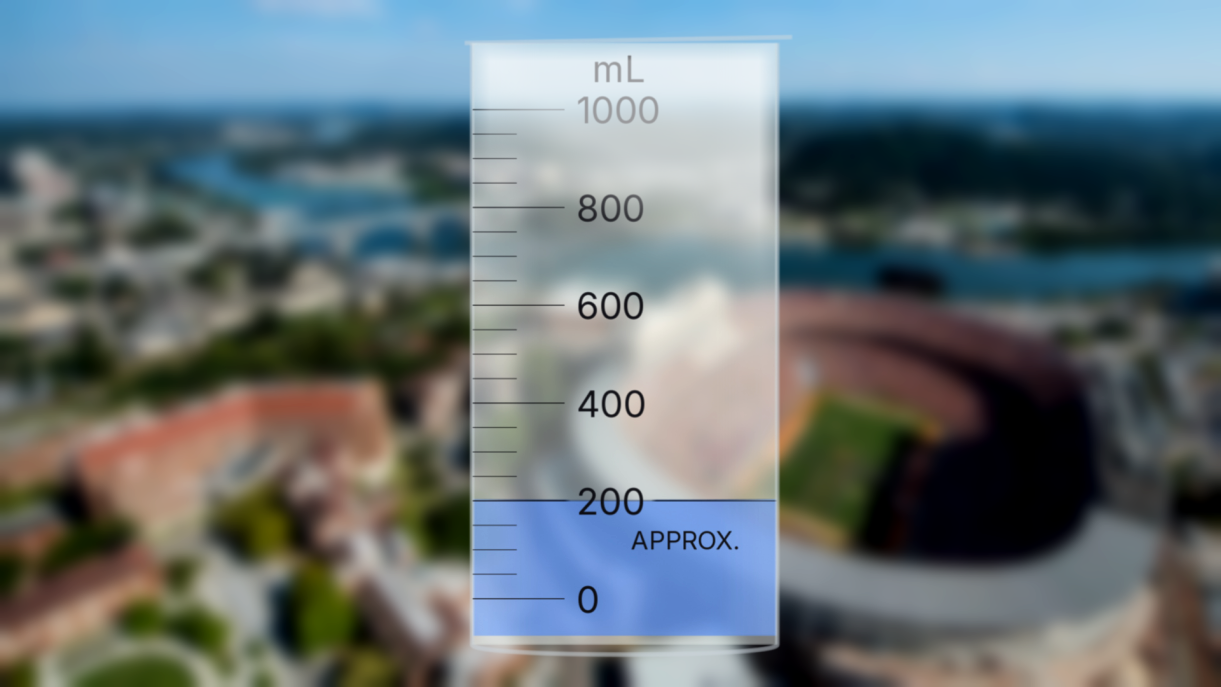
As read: **200** mL
